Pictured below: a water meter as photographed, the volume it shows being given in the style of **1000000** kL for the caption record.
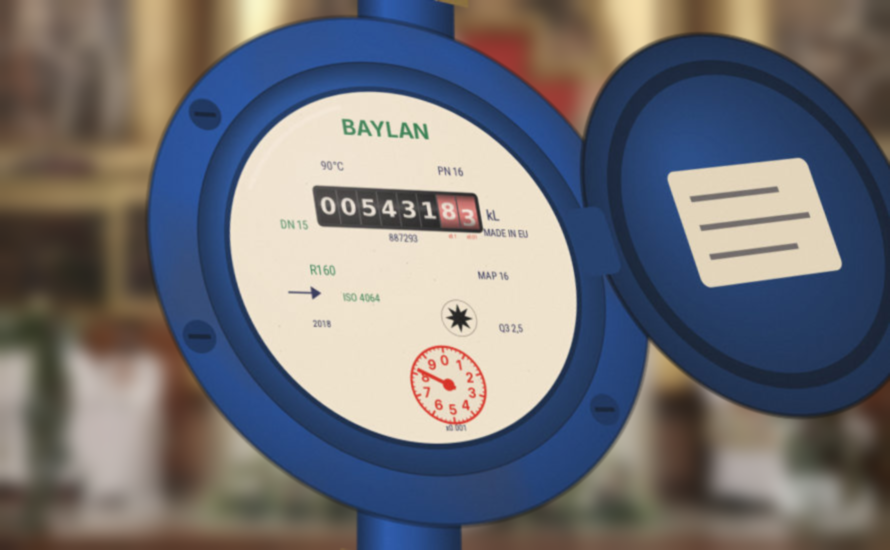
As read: **5431.828** kL
